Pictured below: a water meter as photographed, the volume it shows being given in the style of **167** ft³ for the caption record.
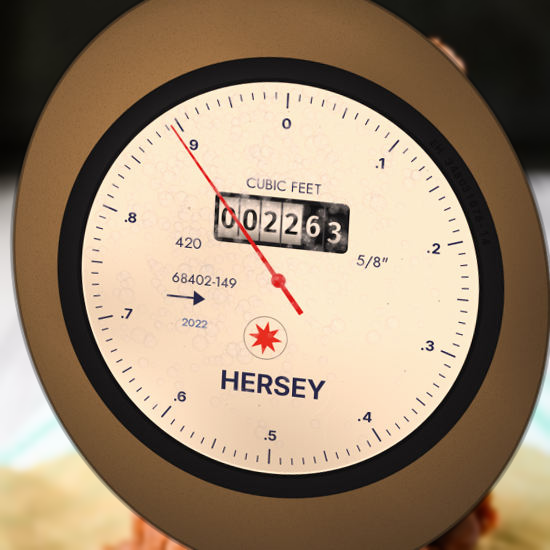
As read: **2262.89** ft³
